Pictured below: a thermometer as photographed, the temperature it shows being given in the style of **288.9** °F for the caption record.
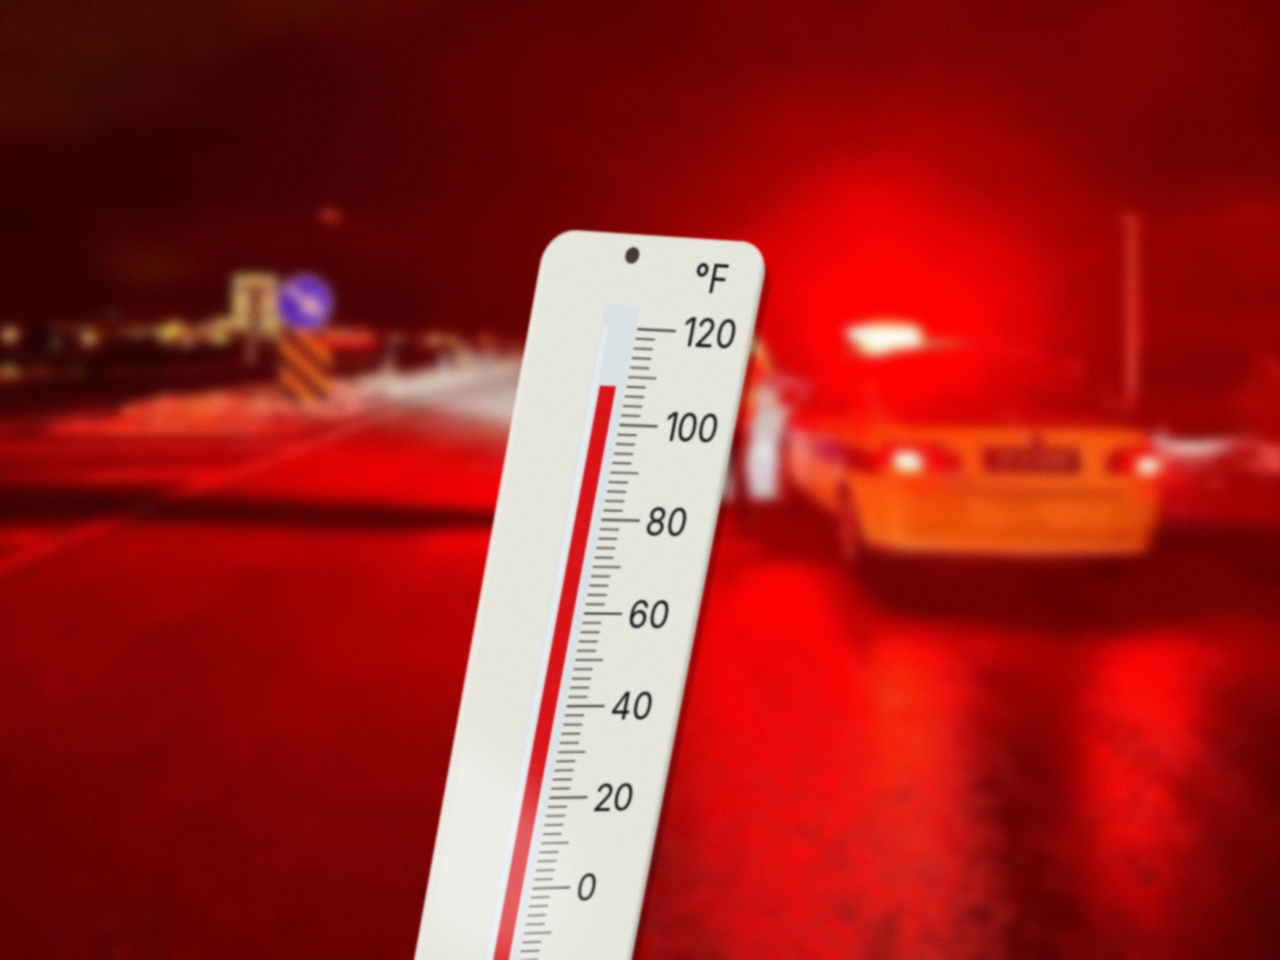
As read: **108** °F
